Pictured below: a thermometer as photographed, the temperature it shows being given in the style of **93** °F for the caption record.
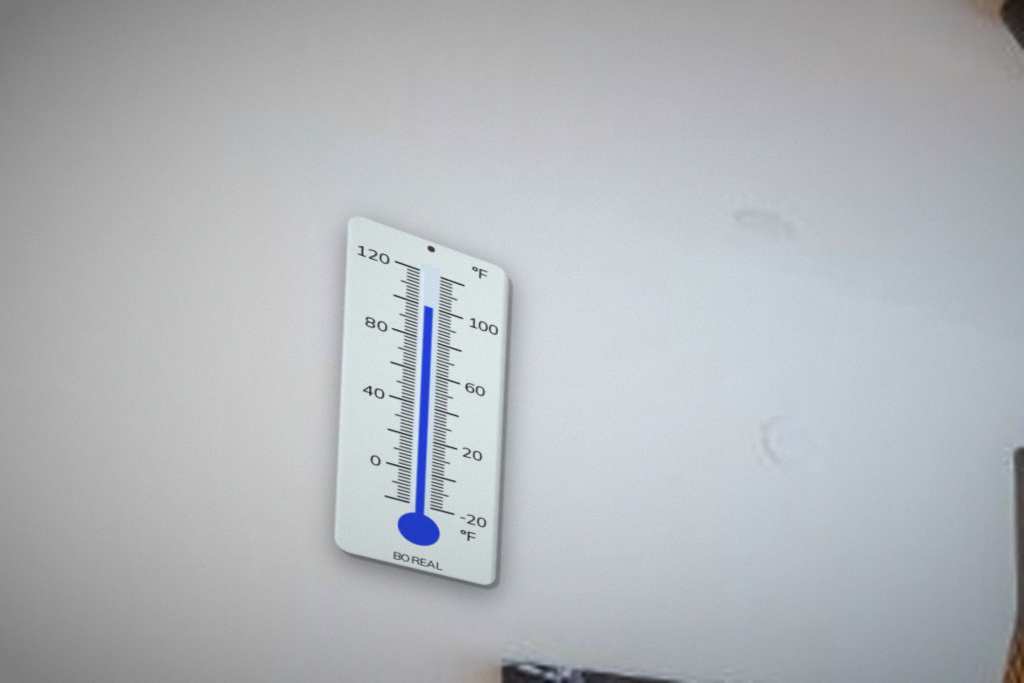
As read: **100** °F
